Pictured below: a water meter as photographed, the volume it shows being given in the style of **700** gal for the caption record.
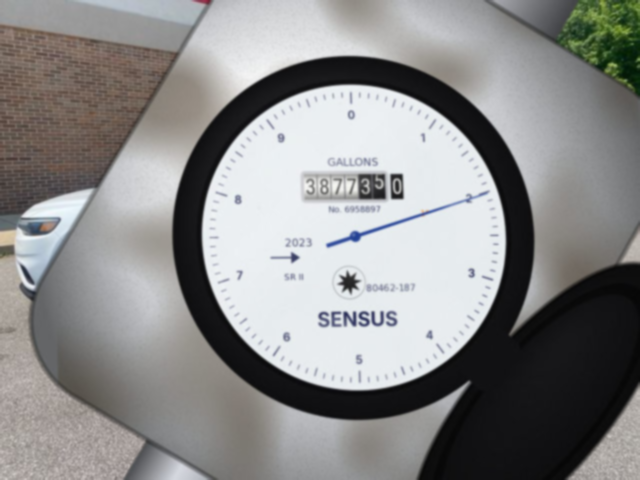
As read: **3877352.0** gal
